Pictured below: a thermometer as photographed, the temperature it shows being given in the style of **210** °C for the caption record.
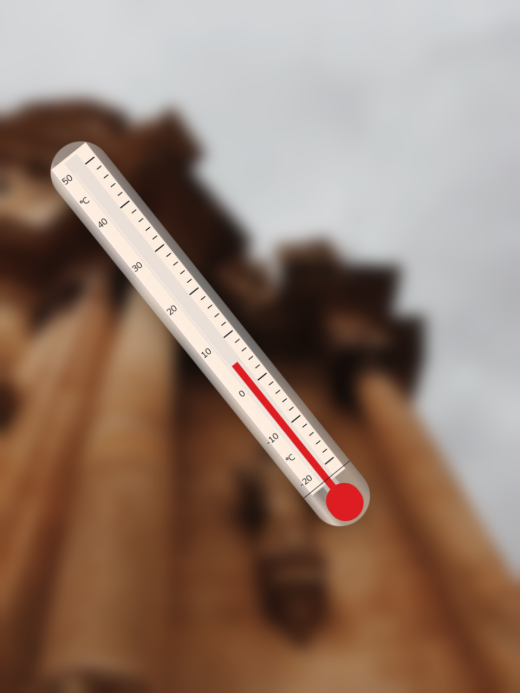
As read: **5** °C
